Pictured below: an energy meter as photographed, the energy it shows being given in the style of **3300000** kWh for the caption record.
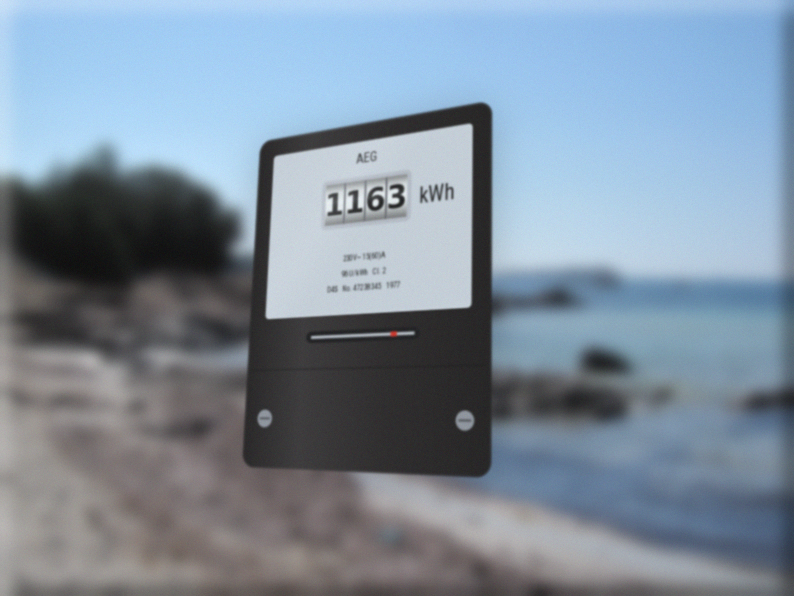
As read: **1163** kWh
